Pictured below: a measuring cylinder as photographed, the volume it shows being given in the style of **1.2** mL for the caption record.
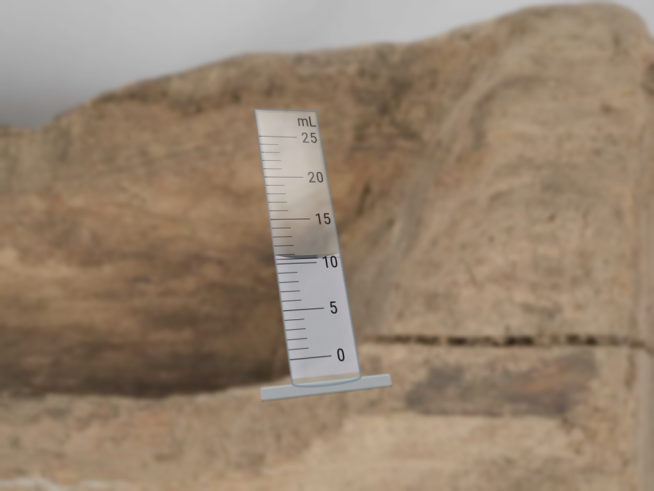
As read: **10.5** mL
